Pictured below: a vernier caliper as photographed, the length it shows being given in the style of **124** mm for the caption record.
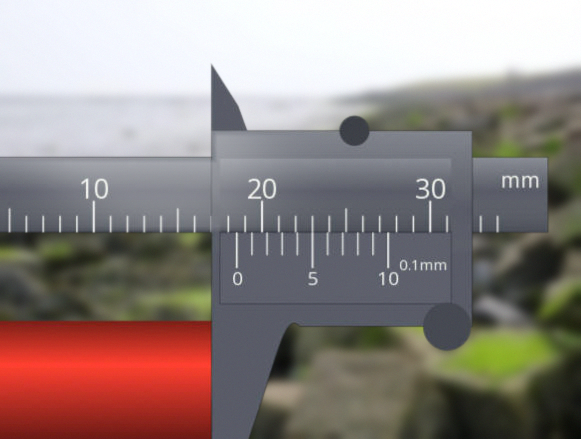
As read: **18.5** mm
